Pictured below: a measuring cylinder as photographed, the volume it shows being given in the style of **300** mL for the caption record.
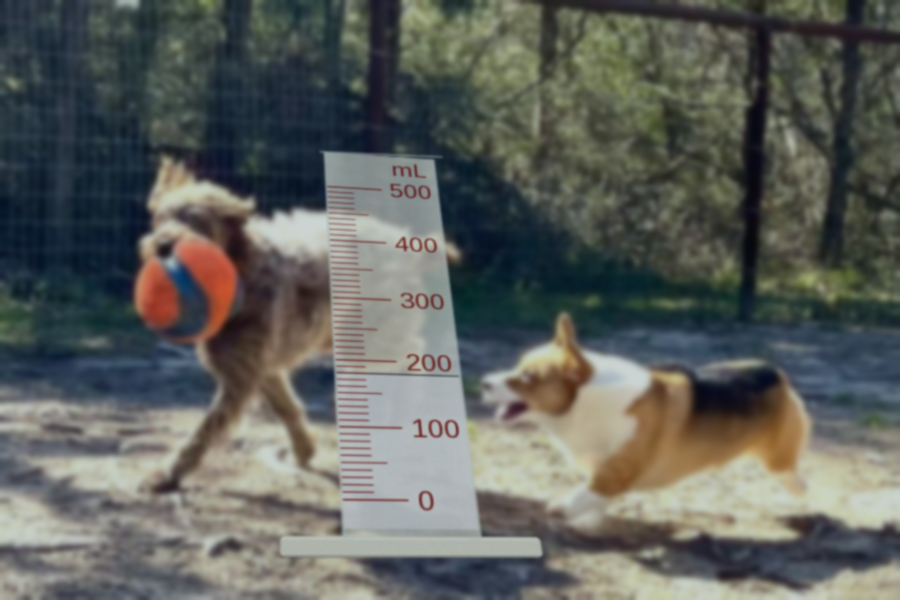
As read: **180** mL
